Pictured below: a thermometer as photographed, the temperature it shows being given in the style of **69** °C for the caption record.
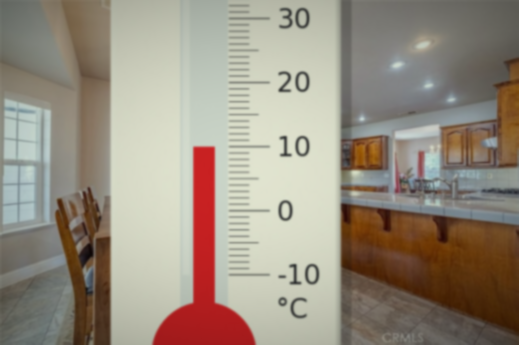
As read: **10** °C
